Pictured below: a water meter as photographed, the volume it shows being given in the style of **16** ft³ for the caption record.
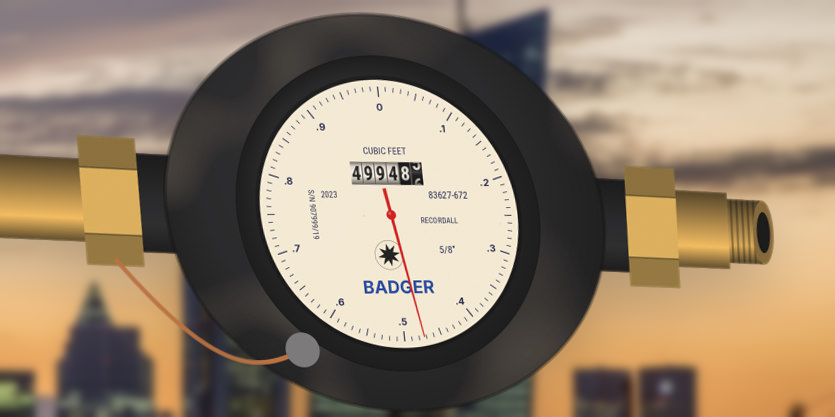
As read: **499485.47** ft³
